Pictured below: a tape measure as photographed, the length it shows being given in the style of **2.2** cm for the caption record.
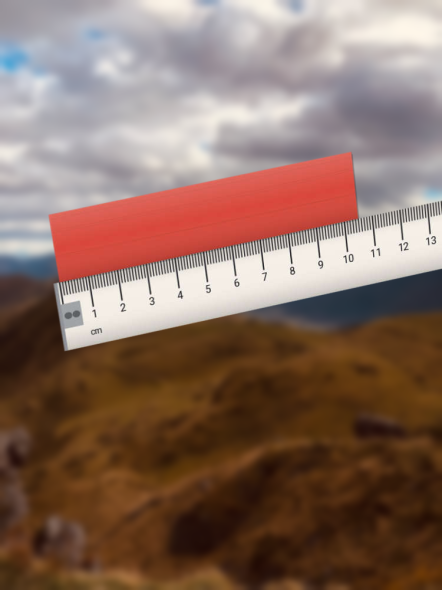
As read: **10.5** cm
